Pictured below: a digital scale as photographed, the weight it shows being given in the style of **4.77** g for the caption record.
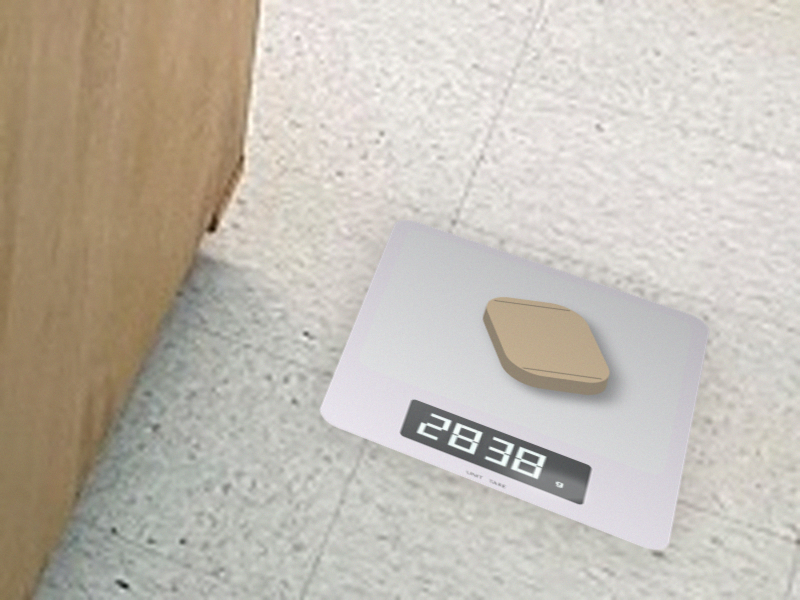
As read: **2838** g
